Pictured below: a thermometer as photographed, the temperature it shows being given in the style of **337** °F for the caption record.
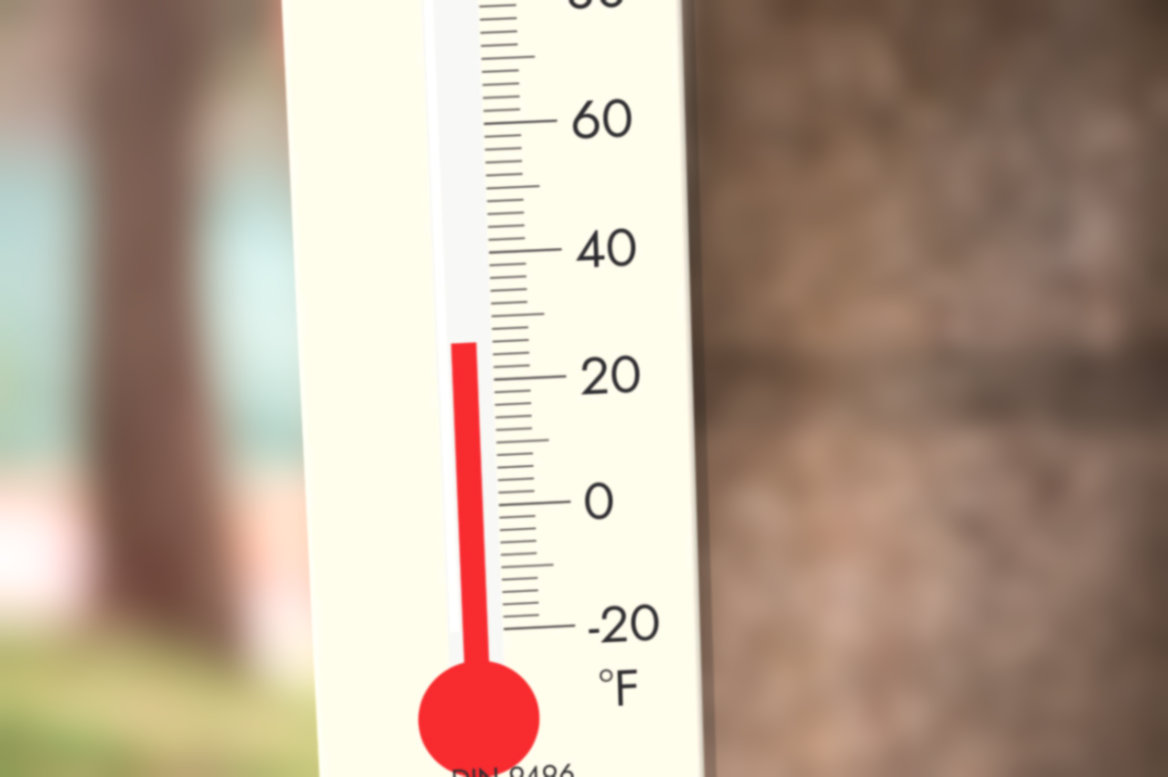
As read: **26** °F
